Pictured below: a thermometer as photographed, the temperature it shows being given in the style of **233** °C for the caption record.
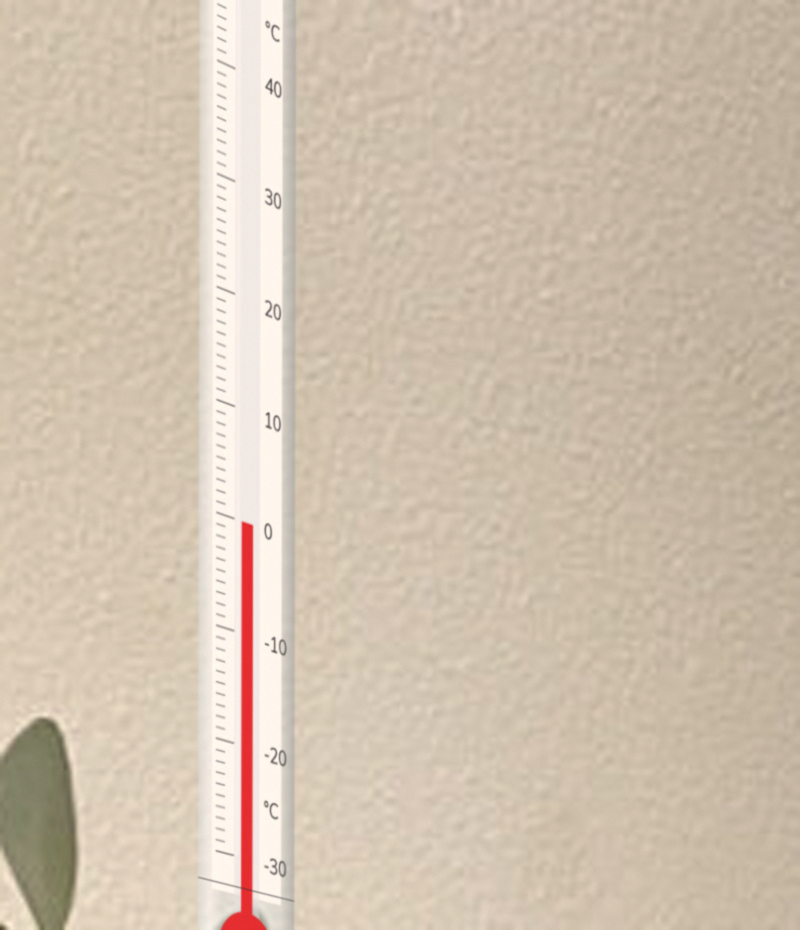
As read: **0** °C
